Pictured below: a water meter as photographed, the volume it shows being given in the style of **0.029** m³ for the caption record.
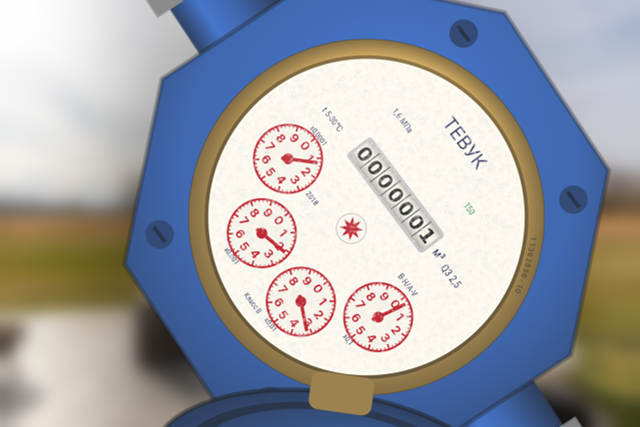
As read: **1.0321** m³
